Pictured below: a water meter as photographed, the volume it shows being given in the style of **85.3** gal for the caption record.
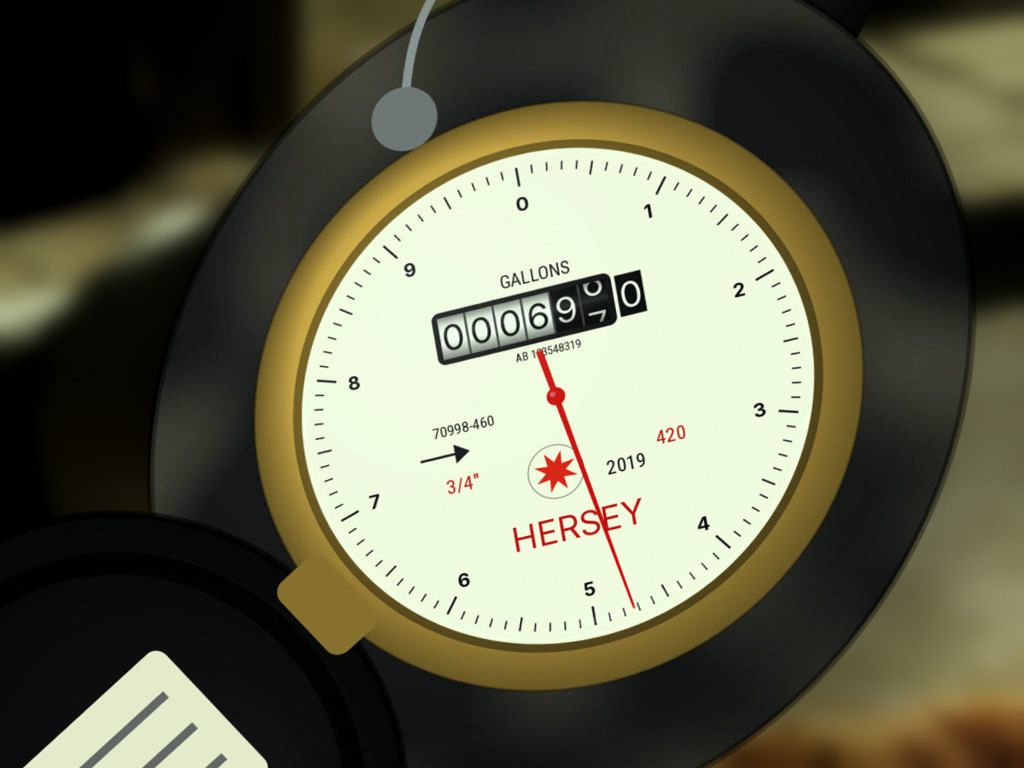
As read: **6964.7** gal
